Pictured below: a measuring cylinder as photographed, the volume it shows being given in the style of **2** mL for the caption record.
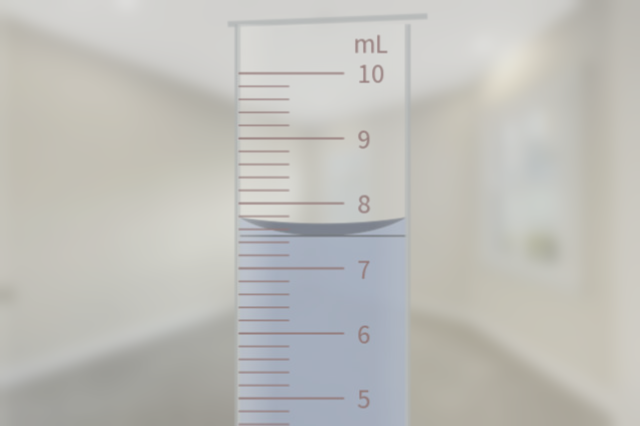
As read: **7.5** mL
